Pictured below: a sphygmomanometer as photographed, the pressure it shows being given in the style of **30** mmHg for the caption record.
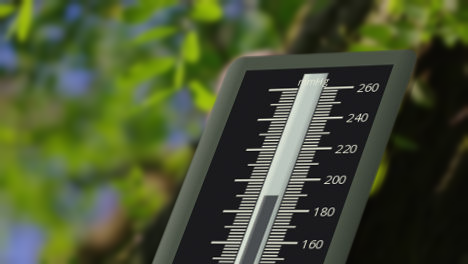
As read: **190** mmHg
